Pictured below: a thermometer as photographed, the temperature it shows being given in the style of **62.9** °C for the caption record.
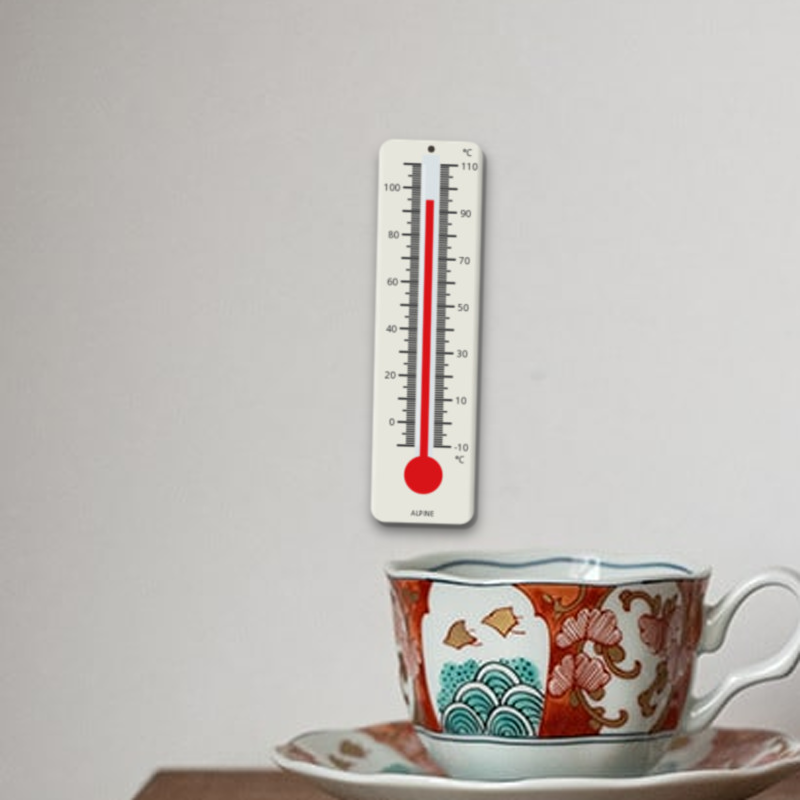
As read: **95** °C
